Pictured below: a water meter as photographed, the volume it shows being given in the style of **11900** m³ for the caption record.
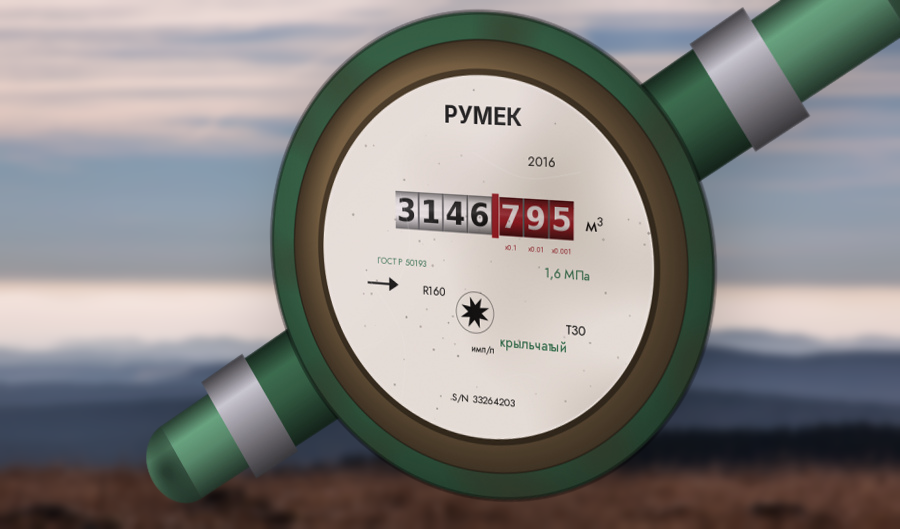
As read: **3146.795** m³
